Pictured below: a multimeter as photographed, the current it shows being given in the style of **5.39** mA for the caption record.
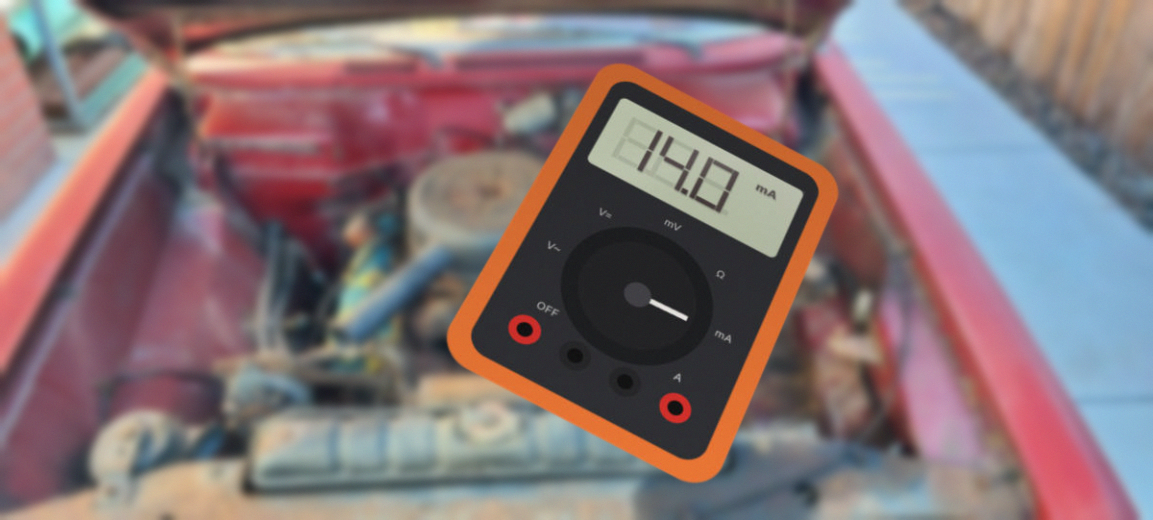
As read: **14.0** mA
